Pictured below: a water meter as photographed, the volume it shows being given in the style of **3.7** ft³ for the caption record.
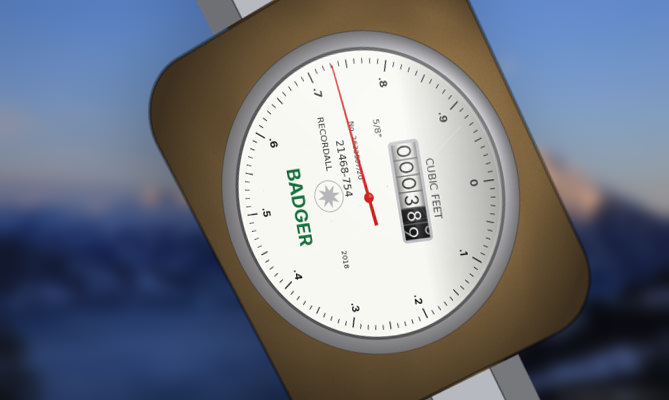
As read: **388.73** ft³
